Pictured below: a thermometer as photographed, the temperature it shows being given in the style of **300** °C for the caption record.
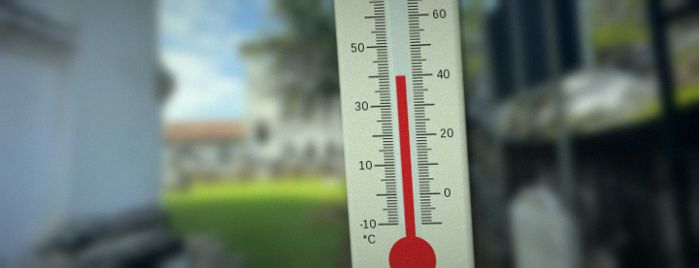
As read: **40** °C
